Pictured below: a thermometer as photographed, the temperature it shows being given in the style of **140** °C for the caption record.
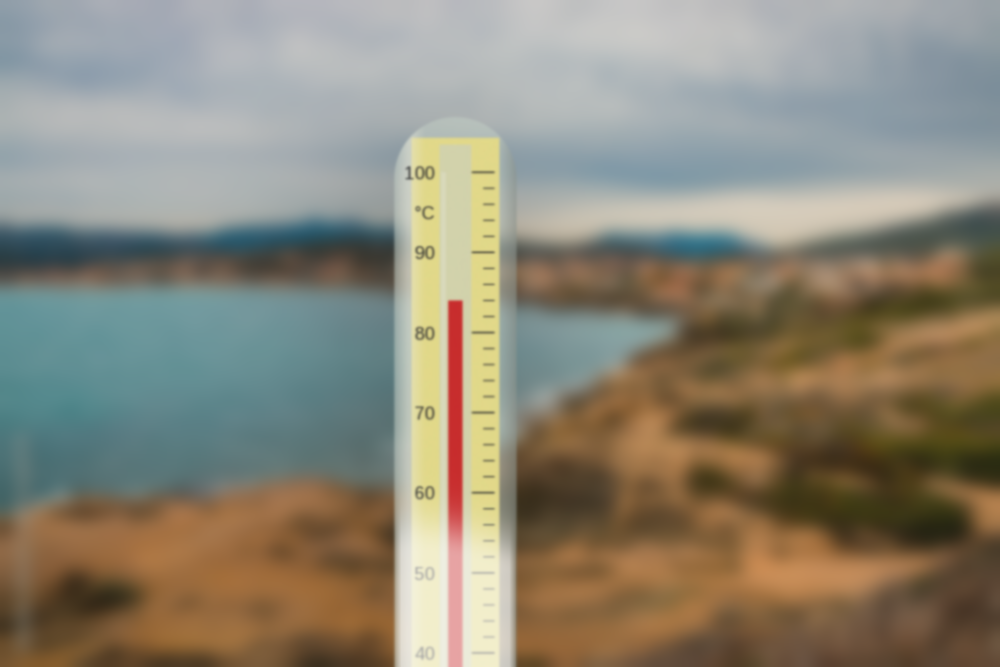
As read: **84** °C
